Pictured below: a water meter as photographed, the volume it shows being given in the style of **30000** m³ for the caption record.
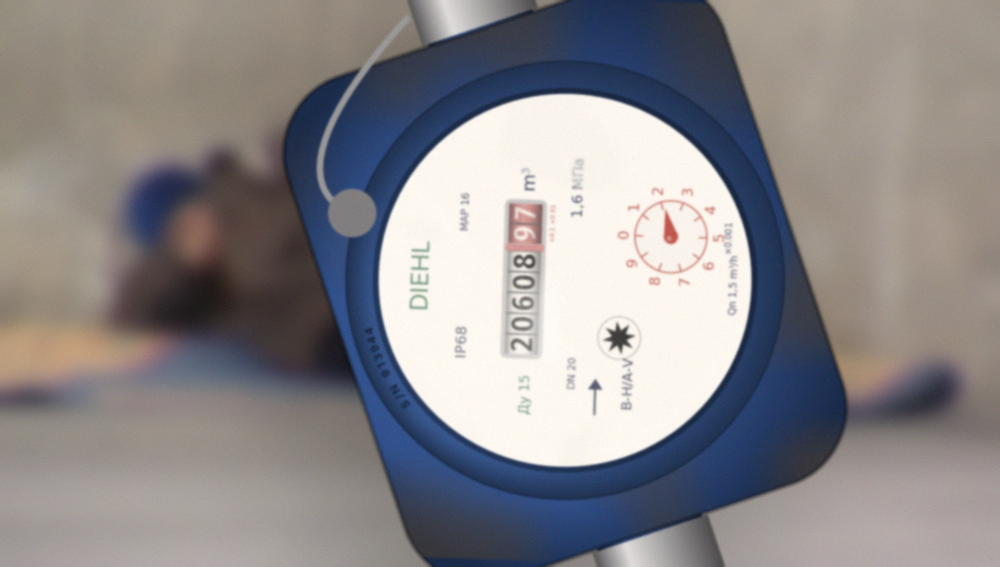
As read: **20608.972** m³
